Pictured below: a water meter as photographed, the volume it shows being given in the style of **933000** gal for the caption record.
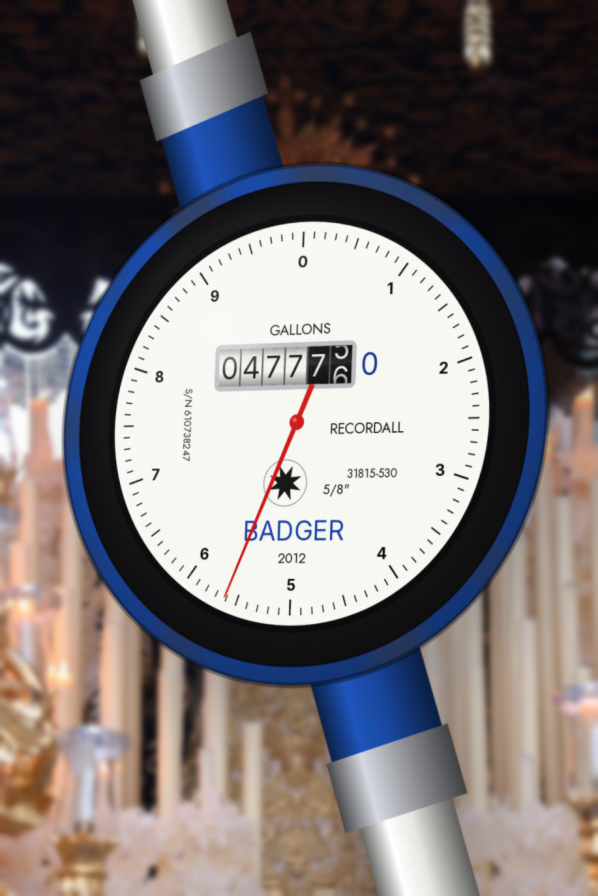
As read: **477755.6** gal
